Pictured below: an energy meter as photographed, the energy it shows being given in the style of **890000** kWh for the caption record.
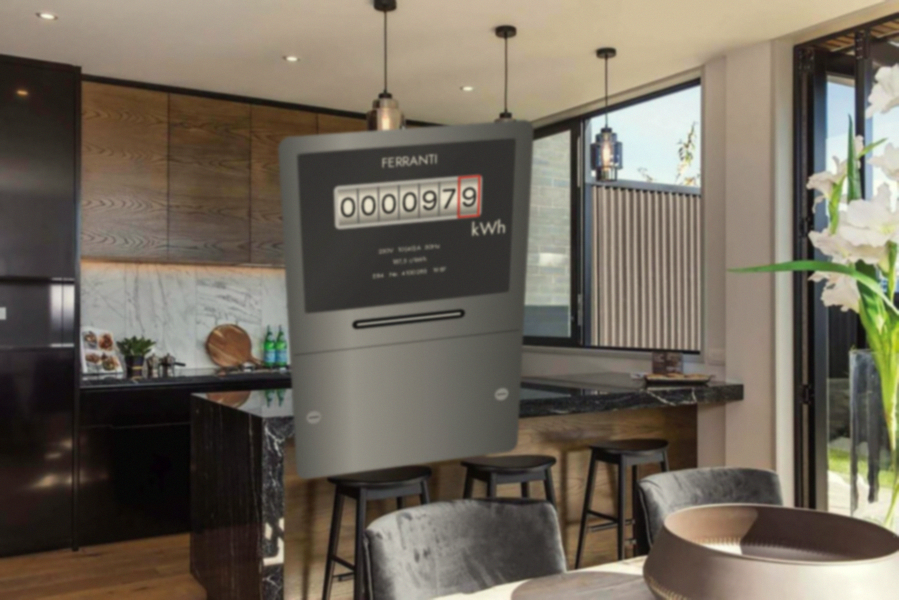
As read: **97.9** kWh
